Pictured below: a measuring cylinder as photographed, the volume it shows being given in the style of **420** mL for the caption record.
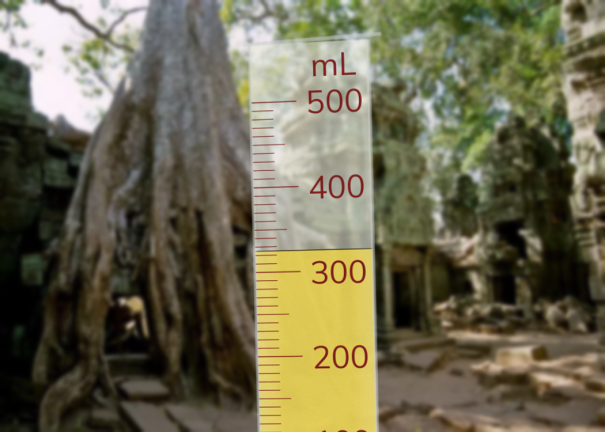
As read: **325** mL
